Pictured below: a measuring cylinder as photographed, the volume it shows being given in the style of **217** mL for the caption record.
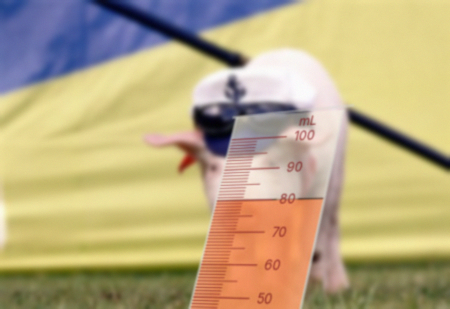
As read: **80** mL
